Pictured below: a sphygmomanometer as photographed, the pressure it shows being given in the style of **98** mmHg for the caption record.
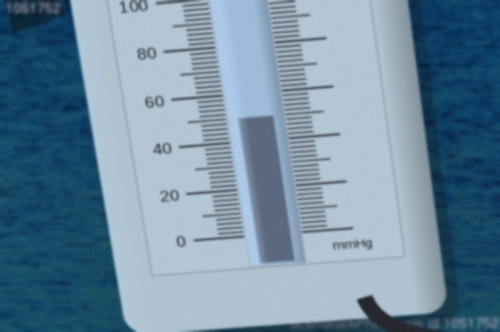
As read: **50** mmHg
